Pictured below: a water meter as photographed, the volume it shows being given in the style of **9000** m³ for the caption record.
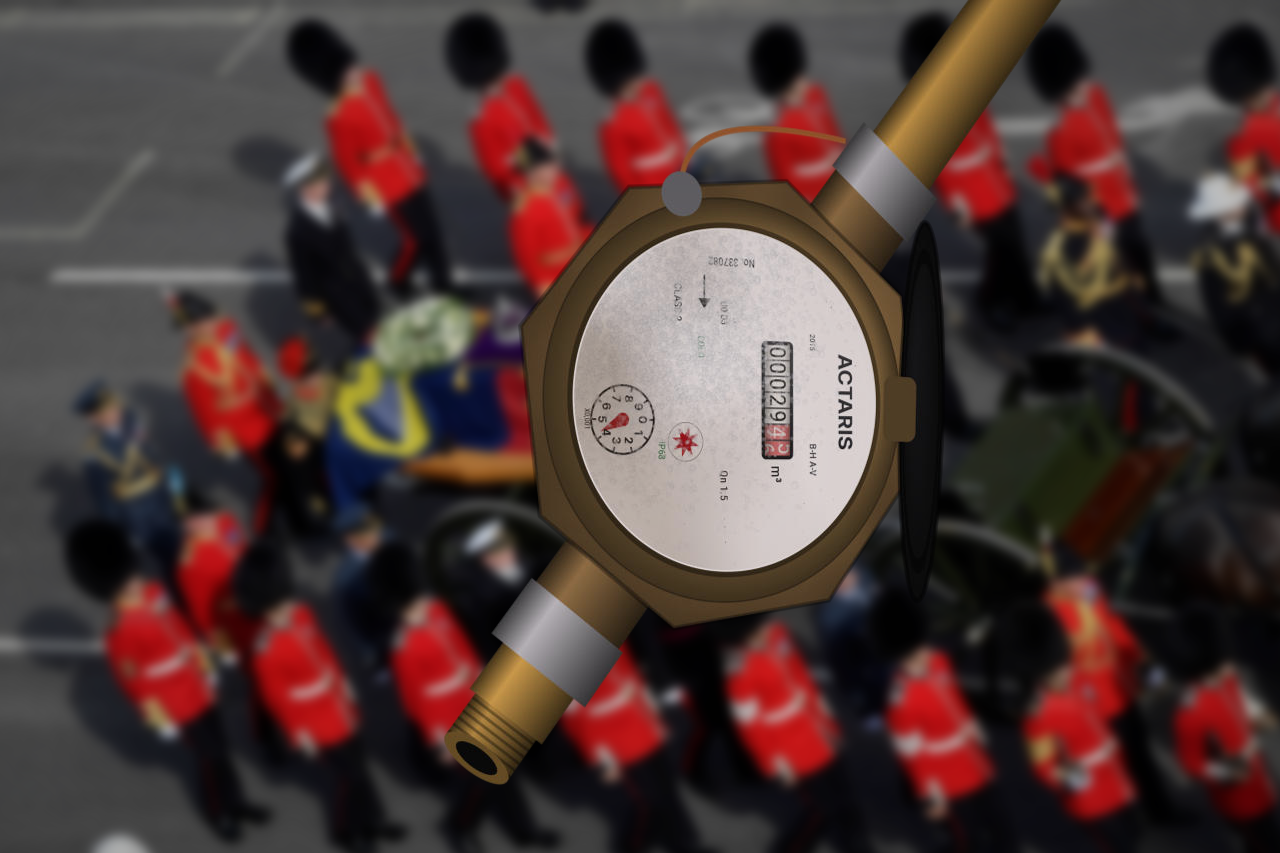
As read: **29.454** m³
